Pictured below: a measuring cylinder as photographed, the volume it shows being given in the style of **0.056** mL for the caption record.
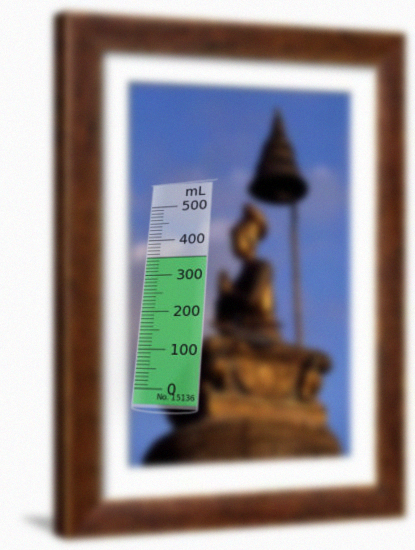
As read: **350** mL
